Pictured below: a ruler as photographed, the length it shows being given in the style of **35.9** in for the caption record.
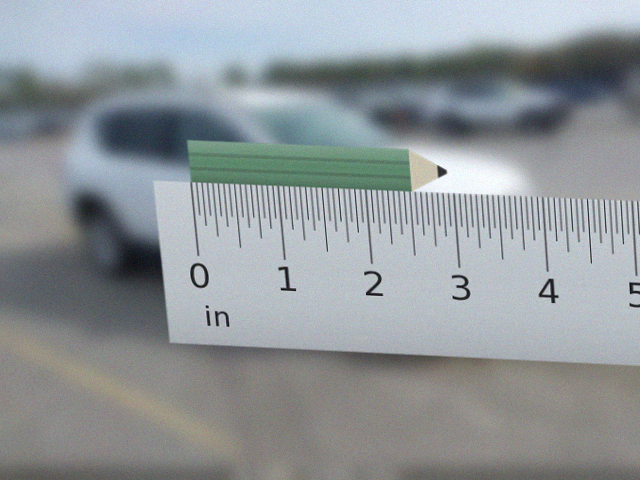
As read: **2.9375** in
